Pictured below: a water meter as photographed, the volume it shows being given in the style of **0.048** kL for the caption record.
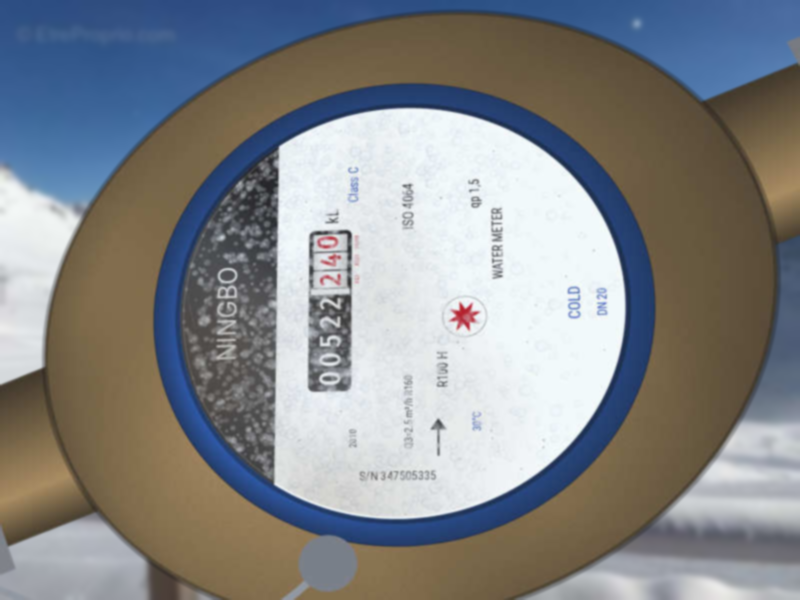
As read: **522.240** kL
